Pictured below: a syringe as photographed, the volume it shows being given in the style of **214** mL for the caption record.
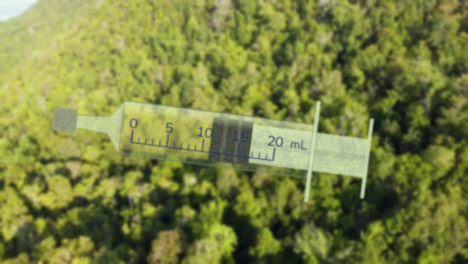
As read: **11** mL
